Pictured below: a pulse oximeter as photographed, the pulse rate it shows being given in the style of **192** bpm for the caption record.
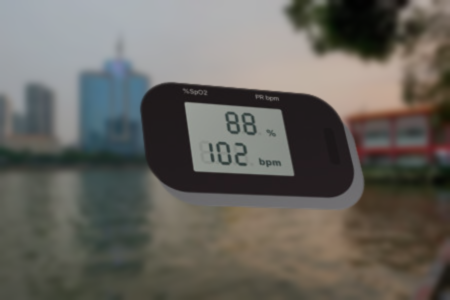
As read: **102** bpm
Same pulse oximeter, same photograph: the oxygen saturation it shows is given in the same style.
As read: **88** %
